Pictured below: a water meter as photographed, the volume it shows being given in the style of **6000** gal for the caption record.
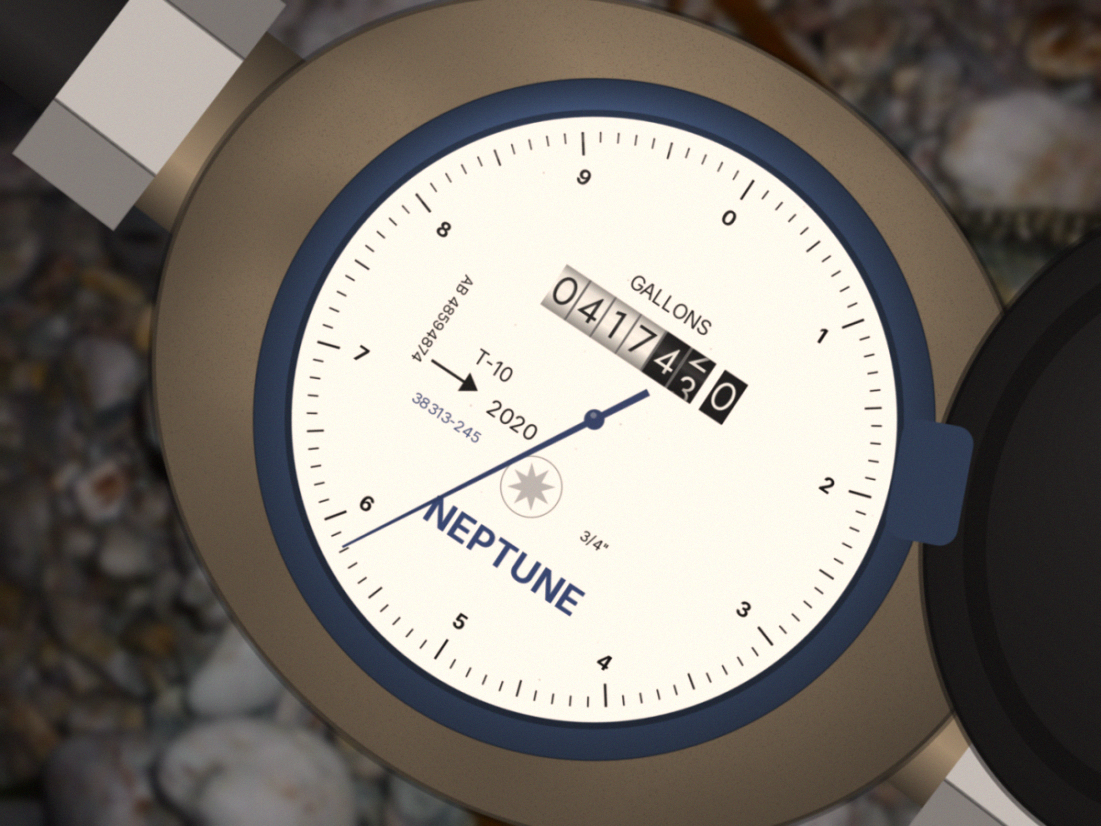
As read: **417425.8** gal
